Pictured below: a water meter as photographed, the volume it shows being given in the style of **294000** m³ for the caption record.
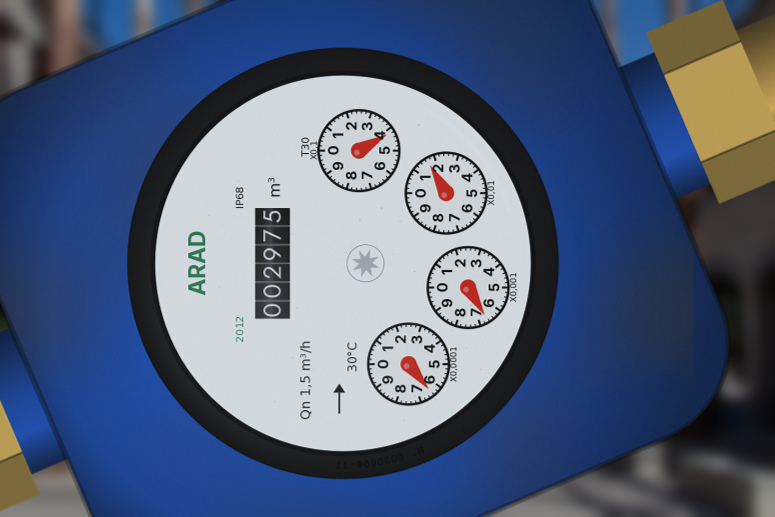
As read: **2975.4166** m³
